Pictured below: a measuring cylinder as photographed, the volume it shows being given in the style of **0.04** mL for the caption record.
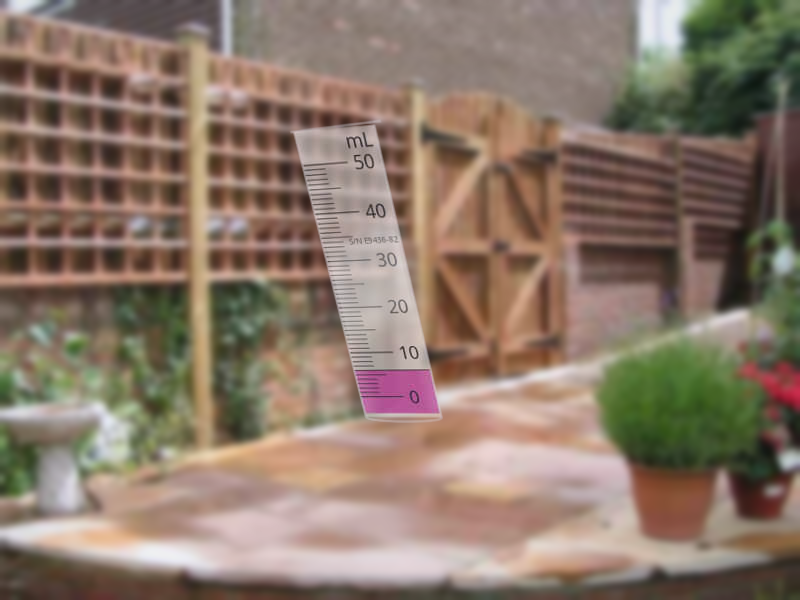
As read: **6** mL
